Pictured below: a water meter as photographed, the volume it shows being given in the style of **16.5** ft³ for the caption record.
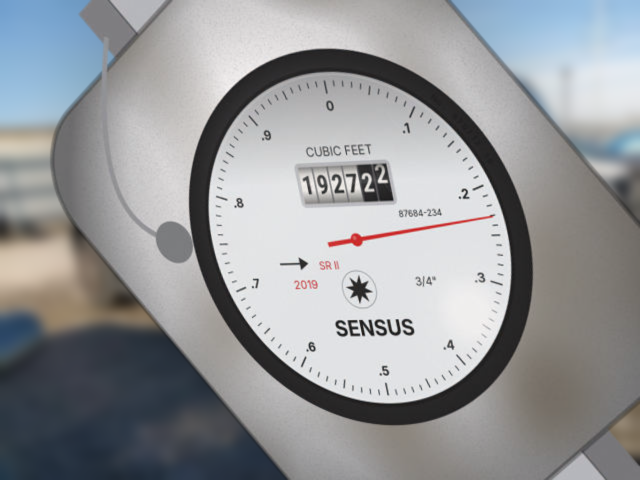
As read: **192722.23** ft³
